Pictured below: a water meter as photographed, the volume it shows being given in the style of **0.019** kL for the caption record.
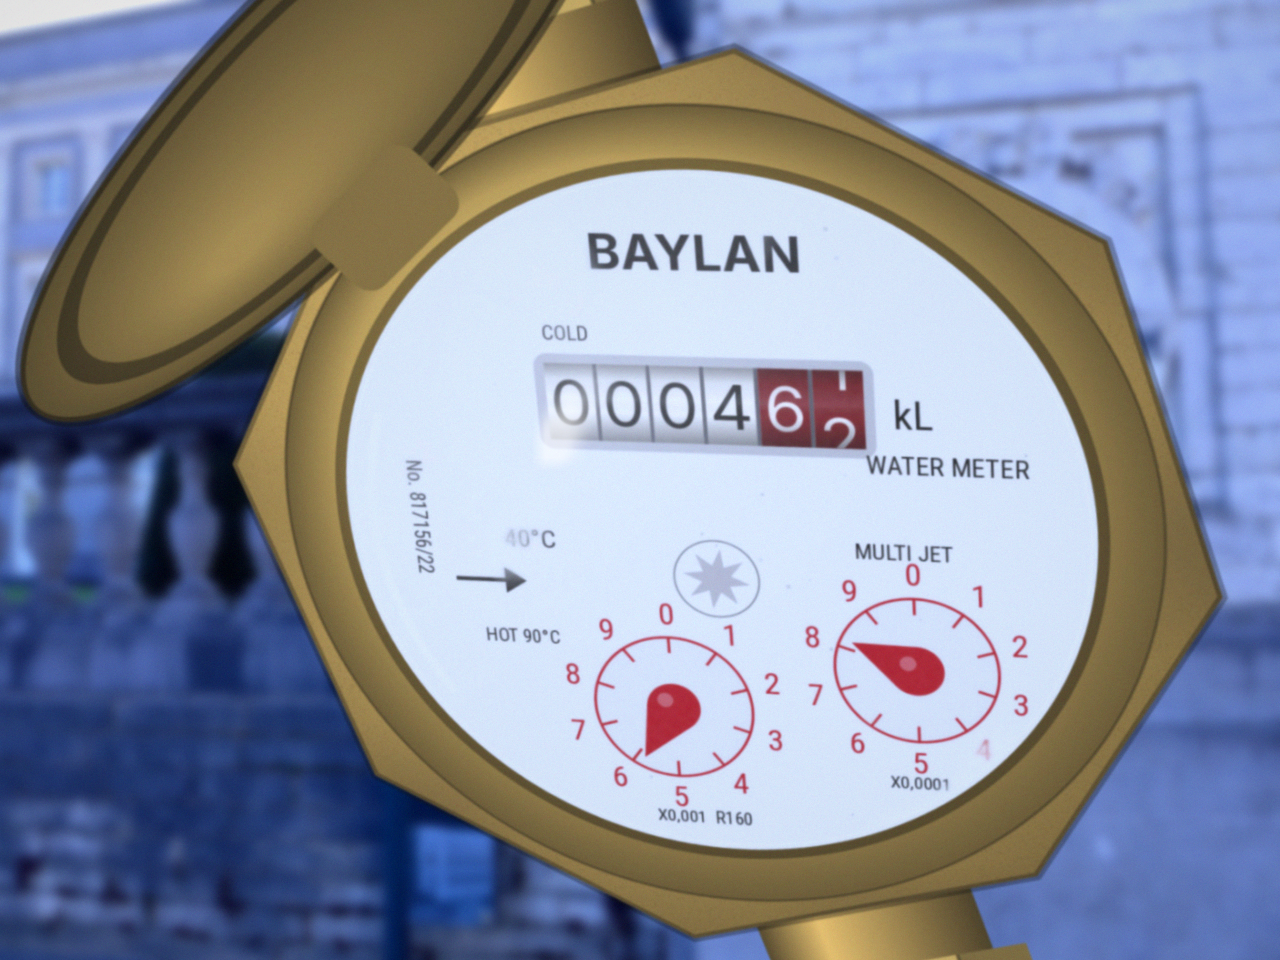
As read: **4.6158** kL
